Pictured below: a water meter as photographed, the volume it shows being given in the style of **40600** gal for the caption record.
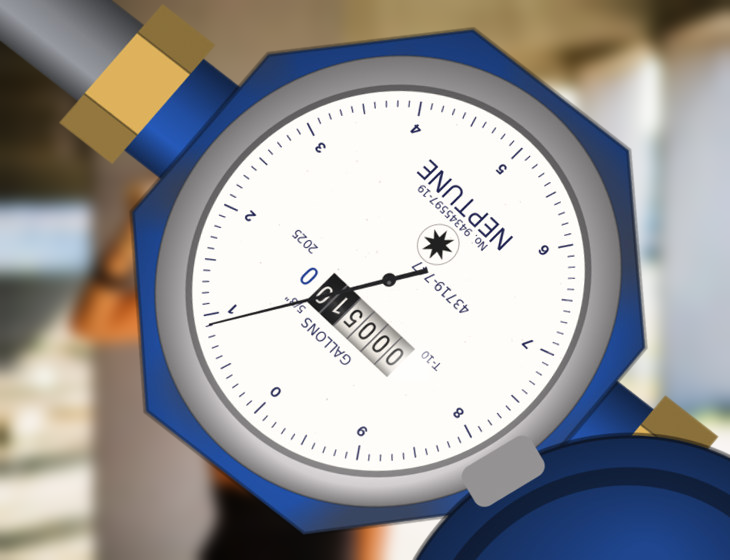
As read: **5100.9** gal
